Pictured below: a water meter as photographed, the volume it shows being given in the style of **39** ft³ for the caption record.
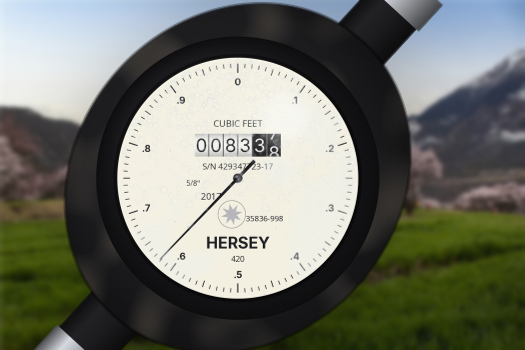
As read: **8337.62** ft³
